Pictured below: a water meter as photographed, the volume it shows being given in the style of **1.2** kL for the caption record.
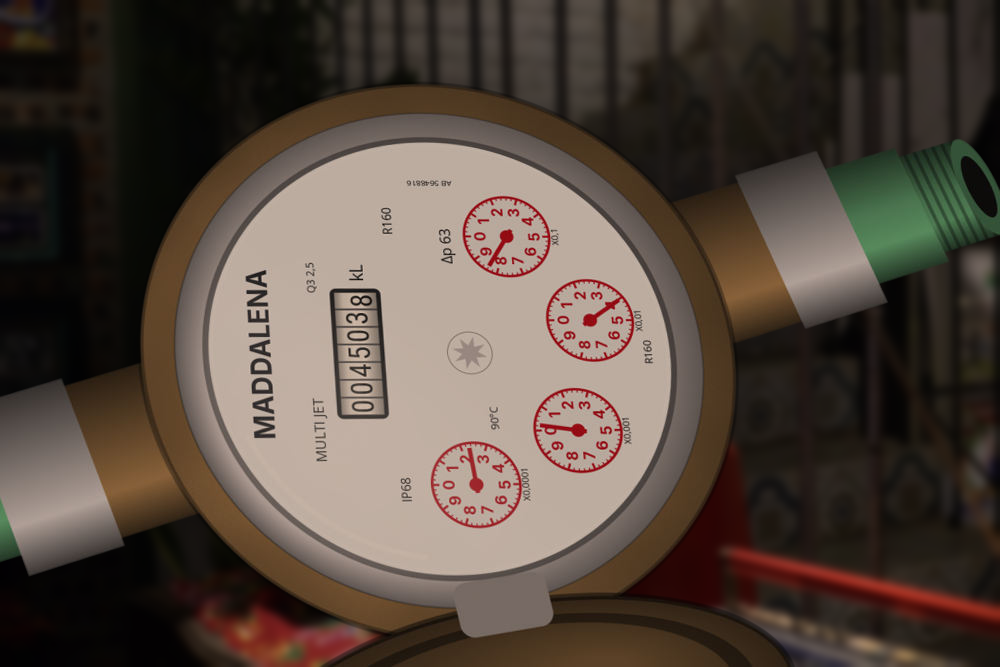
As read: **45037.8402** kL
